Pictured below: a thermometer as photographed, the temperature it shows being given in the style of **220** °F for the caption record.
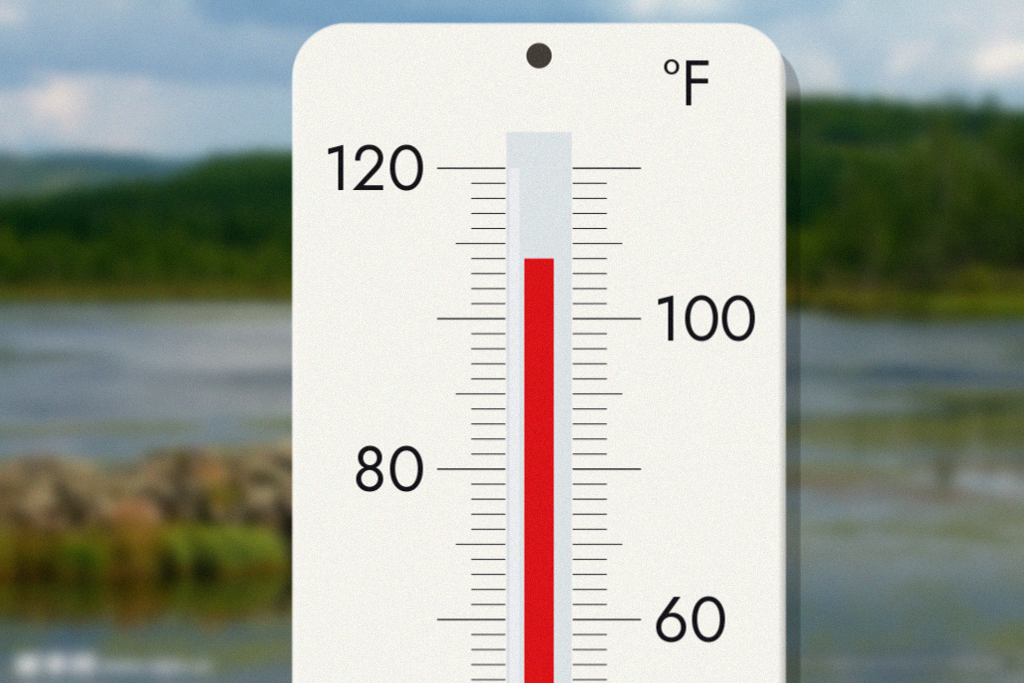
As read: **108** °F
